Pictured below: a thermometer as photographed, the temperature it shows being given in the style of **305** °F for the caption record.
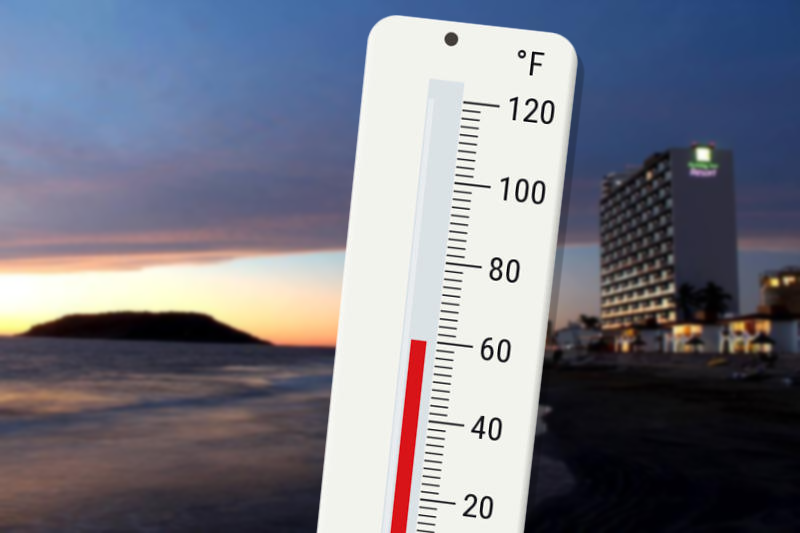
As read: **60** °F
